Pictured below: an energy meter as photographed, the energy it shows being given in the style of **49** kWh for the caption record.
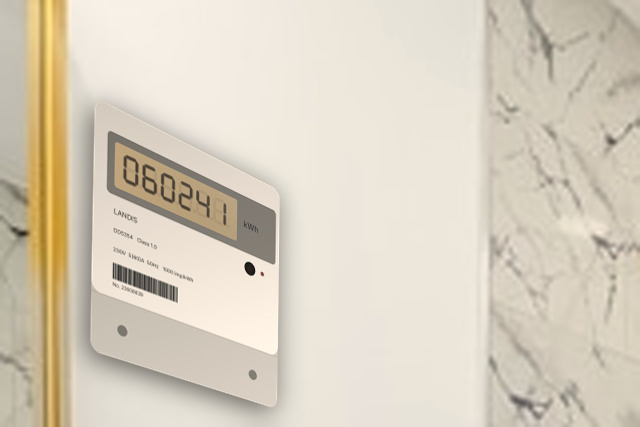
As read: **60241** kWh
